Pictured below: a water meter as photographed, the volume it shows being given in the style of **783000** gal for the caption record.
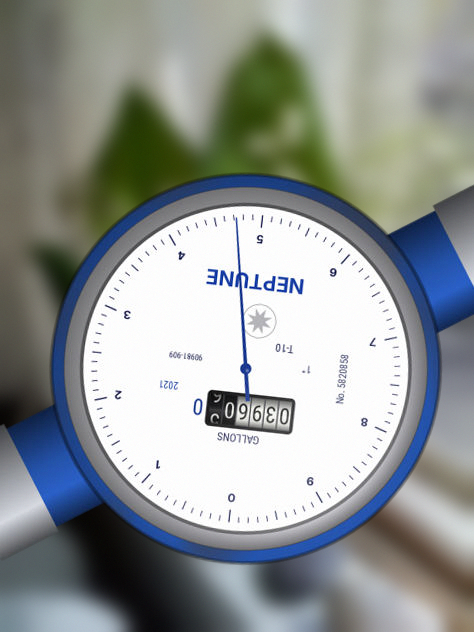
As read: **396054.7** gal
